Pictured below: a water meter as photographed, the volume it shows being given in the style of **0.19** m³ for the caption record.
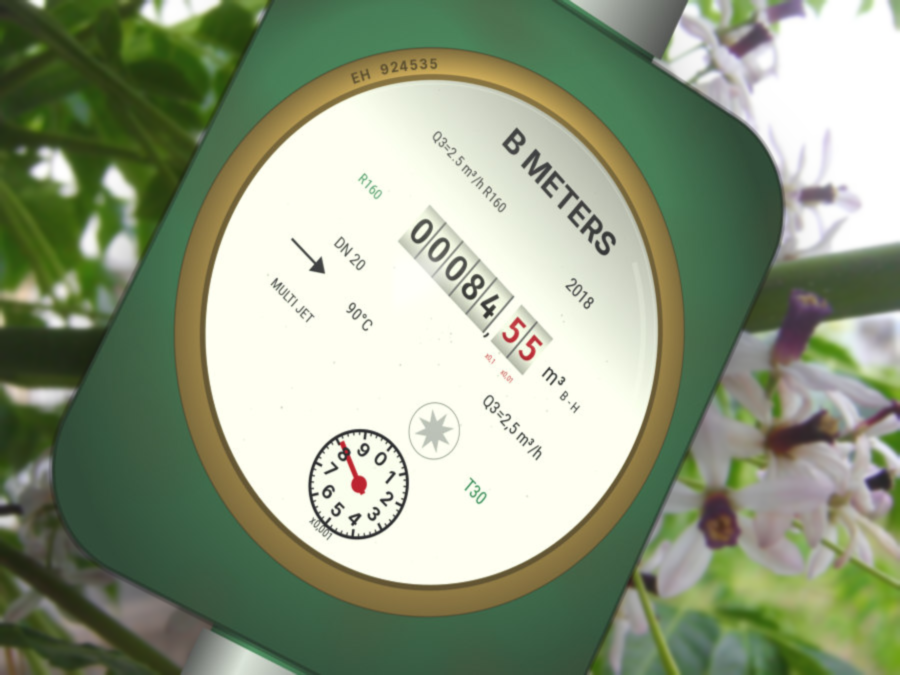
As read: **84.558** m³
